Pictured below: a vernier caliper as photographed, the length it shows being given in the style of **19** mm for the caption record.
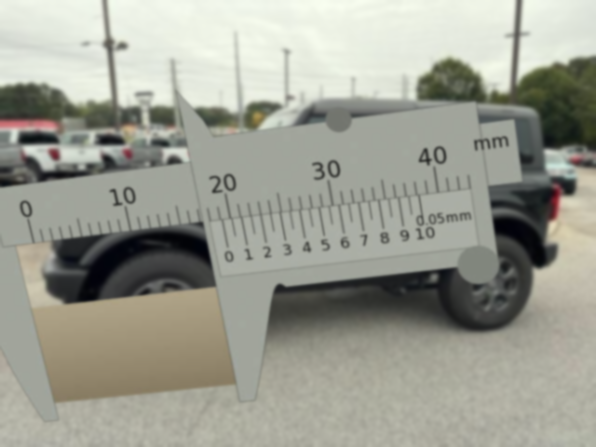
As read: **19.2** mm
